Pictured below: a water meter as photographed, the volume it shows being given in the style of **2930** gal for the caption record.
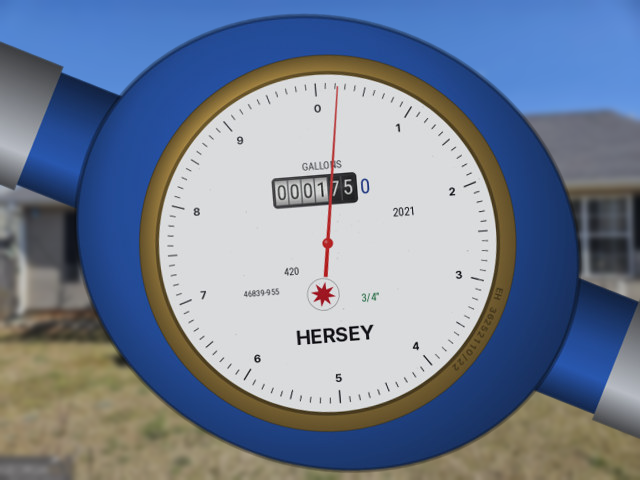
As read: **1750.2** gal
